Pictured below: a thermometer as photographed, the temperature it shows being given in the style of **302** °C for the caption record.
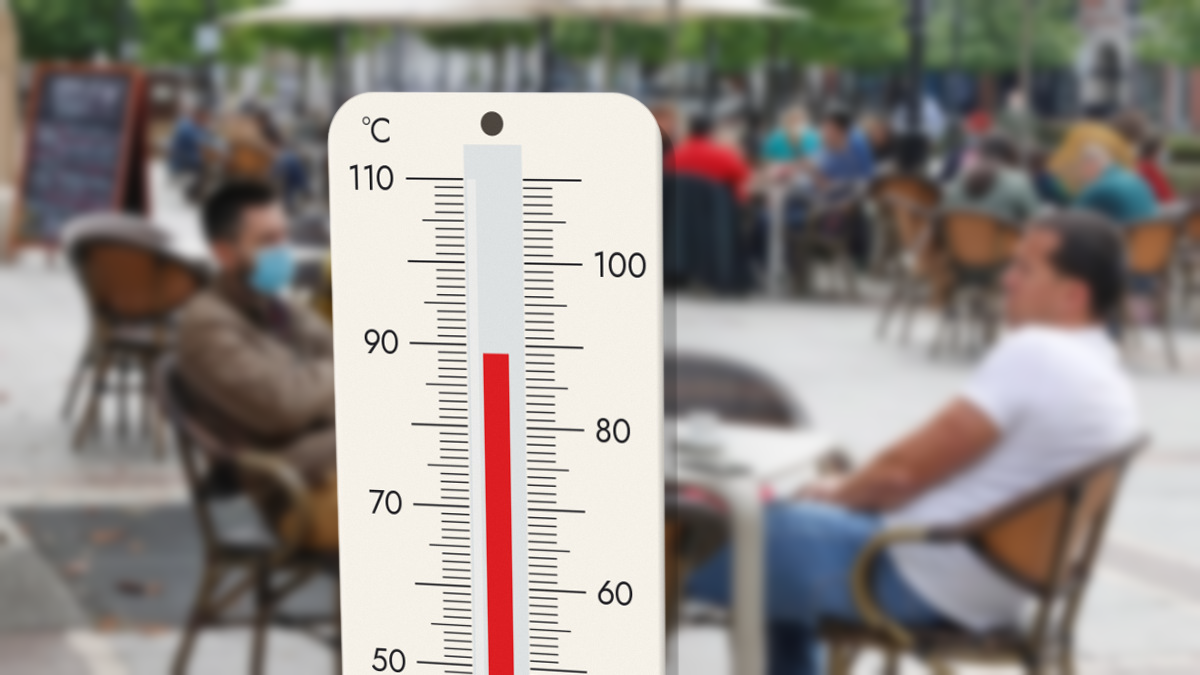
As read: **89** °C
